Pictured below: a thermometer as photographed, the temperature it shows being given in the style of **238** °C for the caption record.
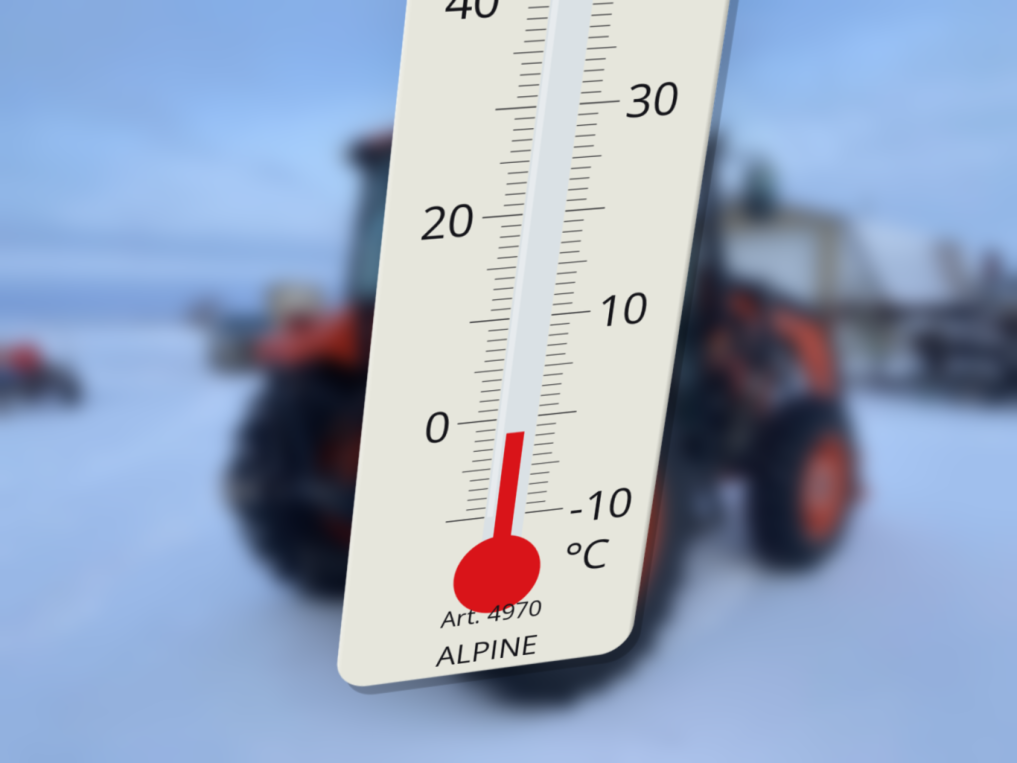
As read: **-1.5** °C
